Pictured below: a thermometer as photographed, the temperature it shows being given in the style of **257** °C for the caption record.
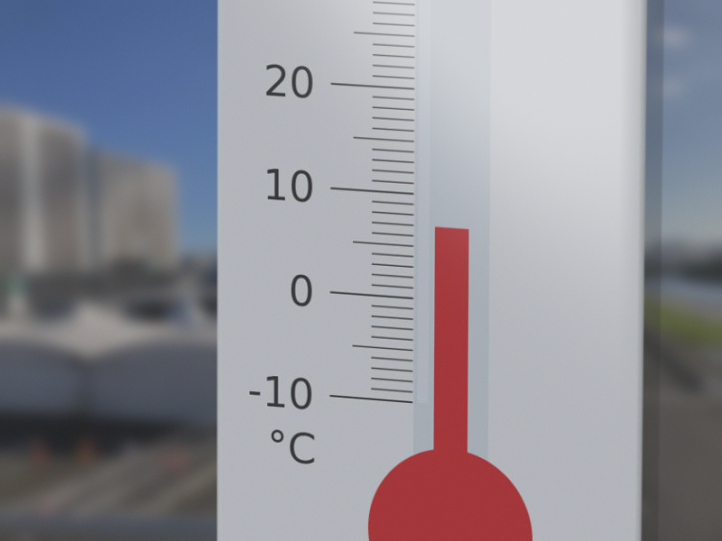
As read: **7** °C
